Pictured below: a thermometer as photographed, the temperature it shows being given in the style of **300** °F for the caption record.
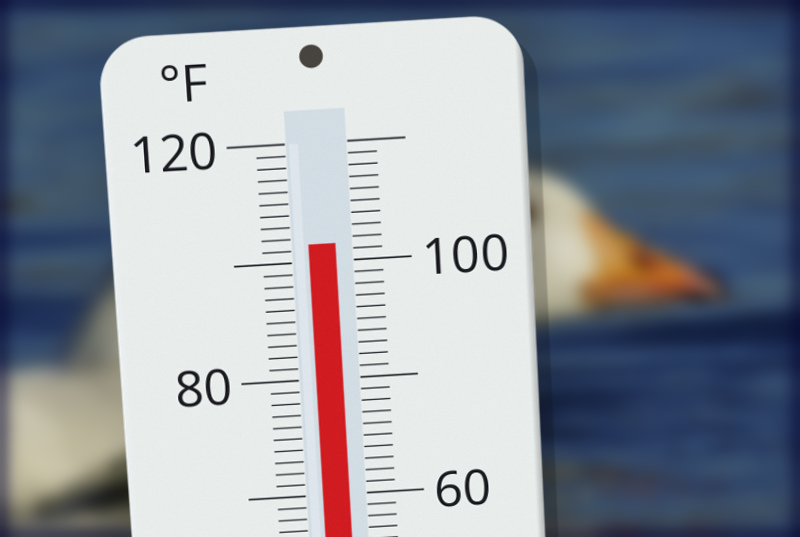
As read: **103** °F
